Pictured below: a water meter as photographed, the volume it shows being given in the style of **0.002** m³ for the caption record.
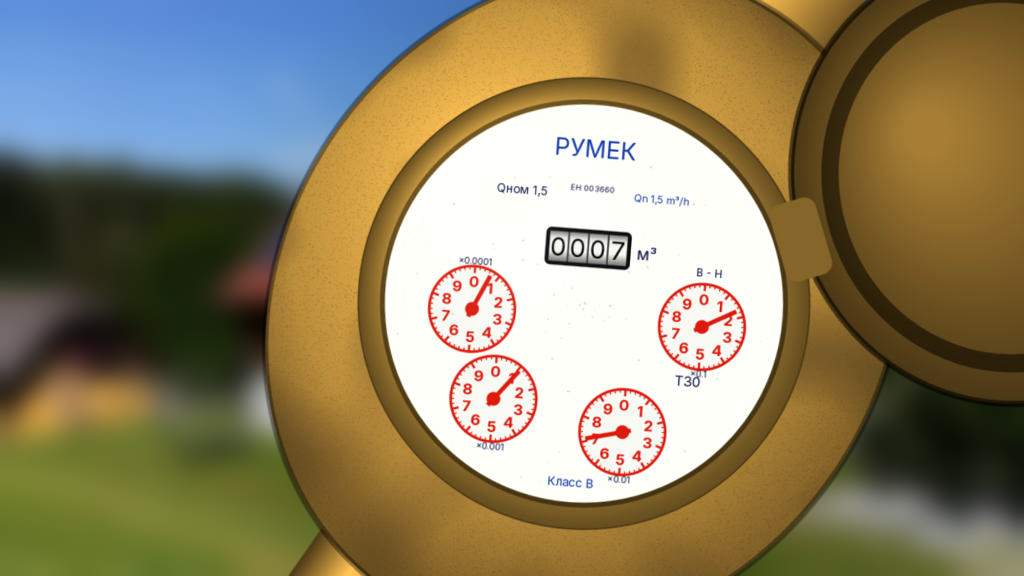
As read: **7.1710** m³
